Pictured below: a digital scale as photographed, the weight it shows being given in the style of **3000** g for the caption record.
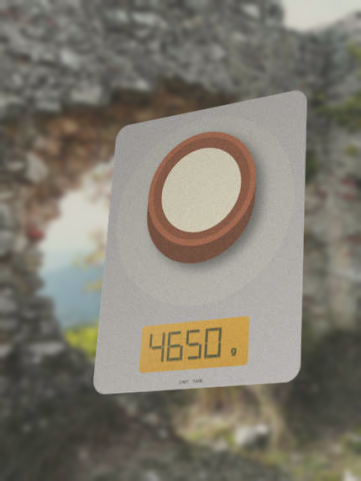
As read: **4650** g
